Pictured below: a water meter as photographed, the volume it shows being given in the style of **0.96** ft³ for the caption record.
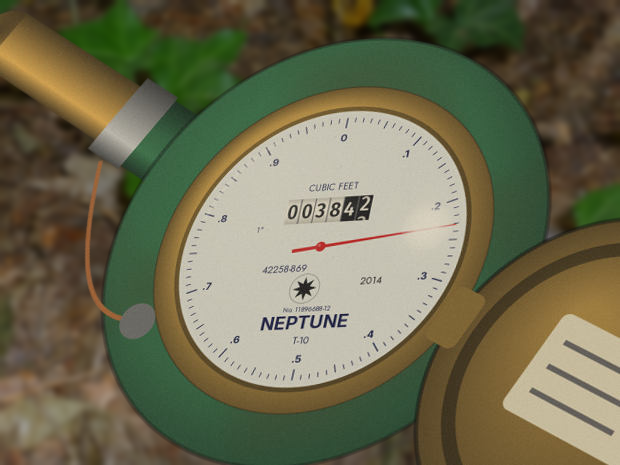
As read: **3842.23** ft³
